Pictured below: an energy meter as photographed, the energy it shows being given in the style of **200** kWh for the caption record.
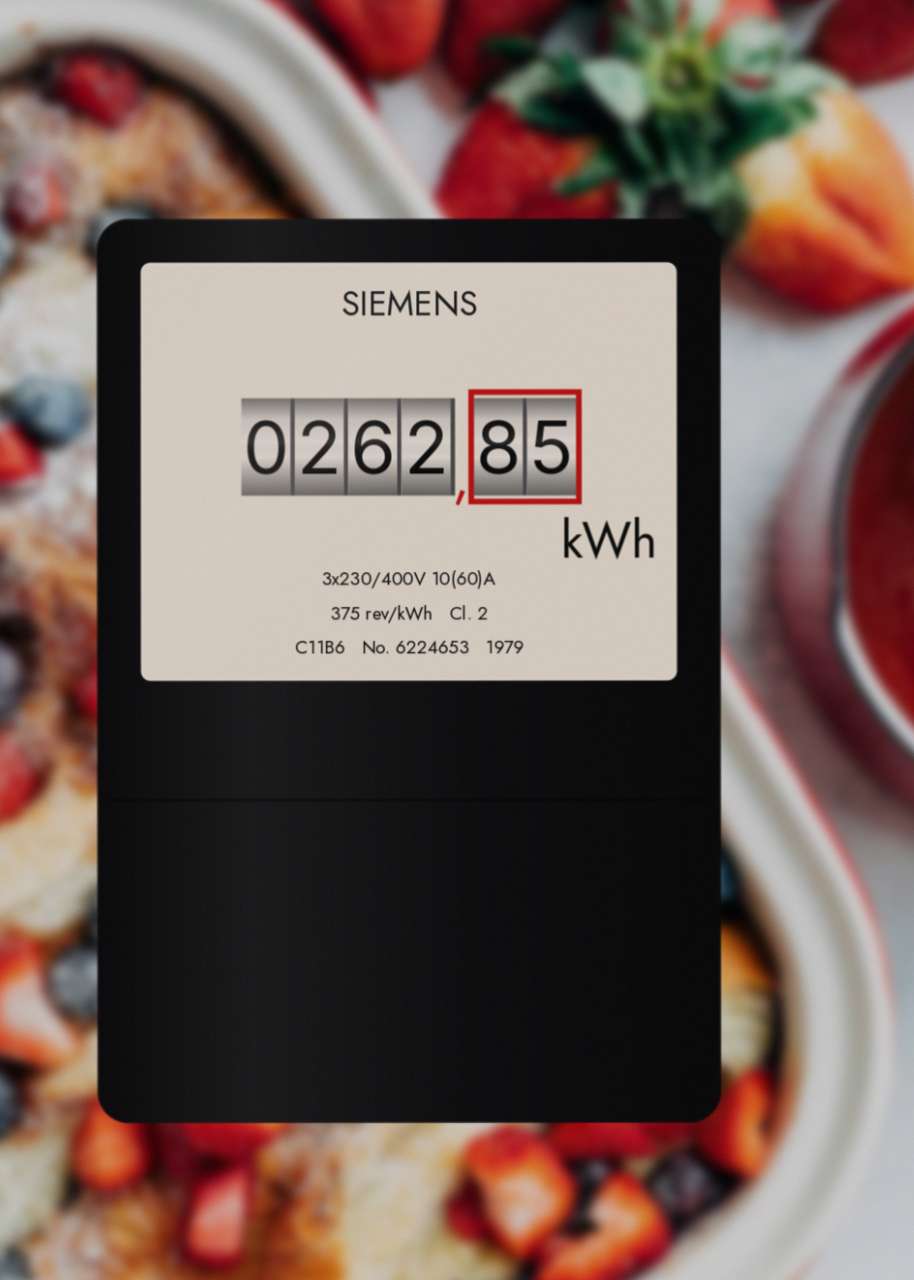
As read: **262.85** kWh
